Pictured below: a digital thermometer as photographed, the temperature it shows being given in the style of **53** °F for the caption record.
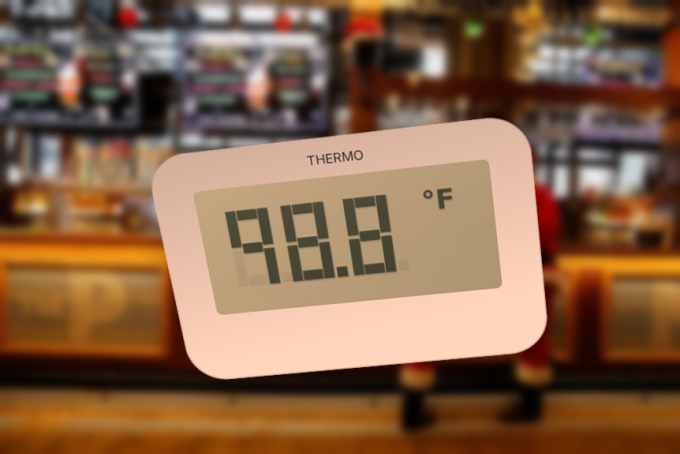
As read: **98.8** °F
